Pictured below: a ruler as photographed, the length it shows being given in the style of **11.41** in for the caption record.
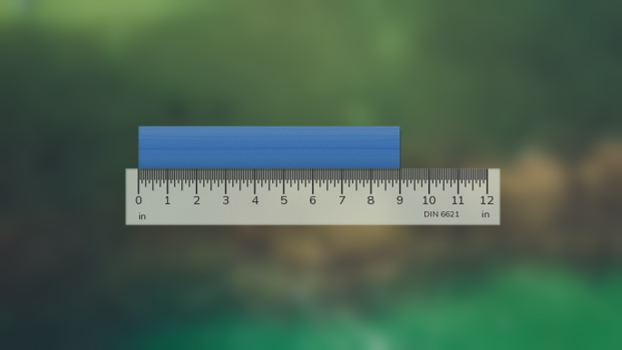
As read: **9** in
